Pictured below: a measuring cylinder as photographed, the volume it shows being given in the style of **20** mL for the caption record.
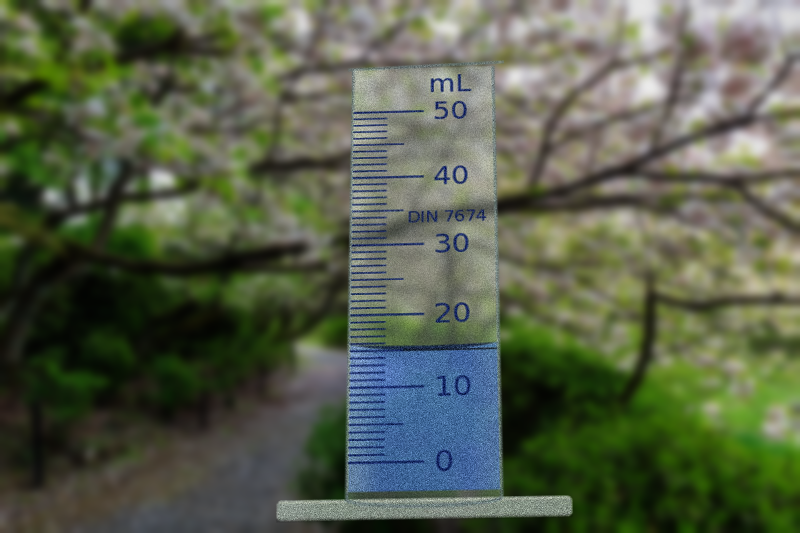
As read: **15** mL
